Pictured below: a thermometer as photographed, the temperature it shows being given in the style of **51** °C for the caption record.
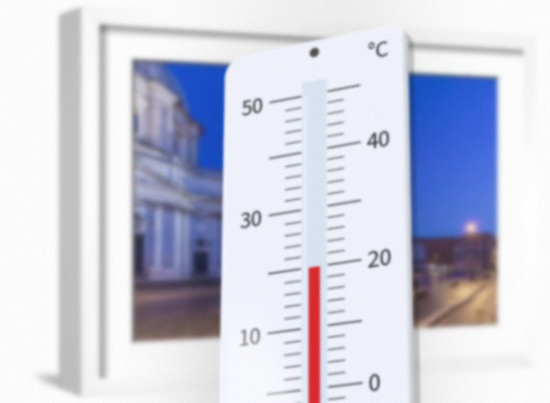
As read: **20** °C
